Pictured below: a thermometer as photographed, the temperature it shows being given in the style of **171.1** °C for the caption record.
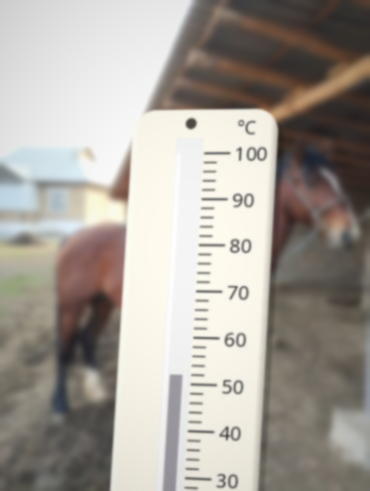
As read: **52** °C
